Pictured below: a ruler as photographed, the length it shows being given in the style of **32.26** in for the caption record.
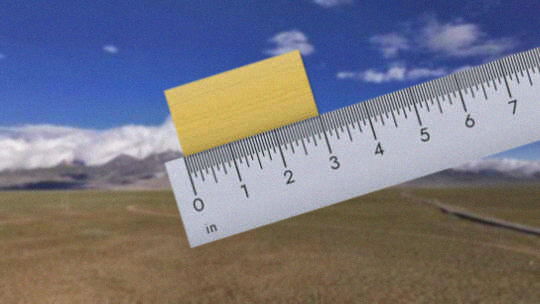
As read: **3** in
